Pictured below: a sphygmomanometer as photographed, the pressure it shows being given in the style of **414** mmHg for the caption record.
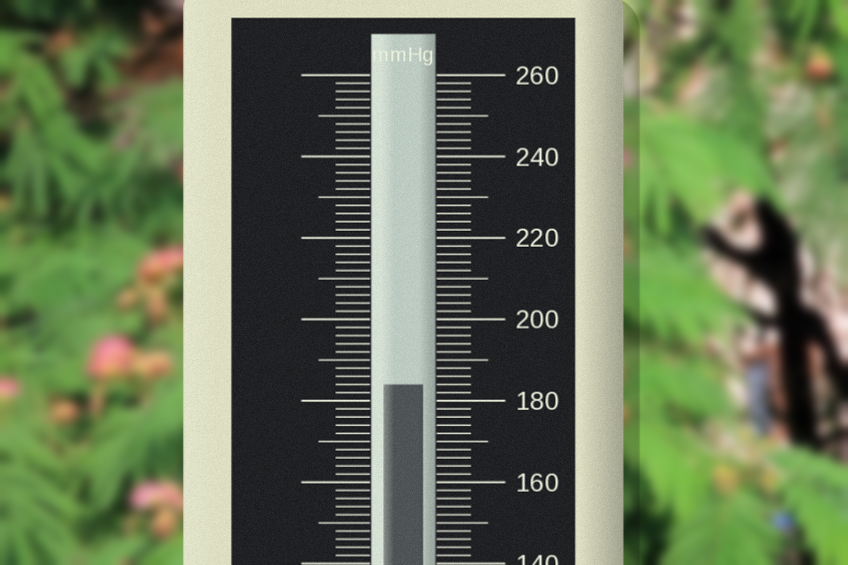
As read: **184** mmHg
